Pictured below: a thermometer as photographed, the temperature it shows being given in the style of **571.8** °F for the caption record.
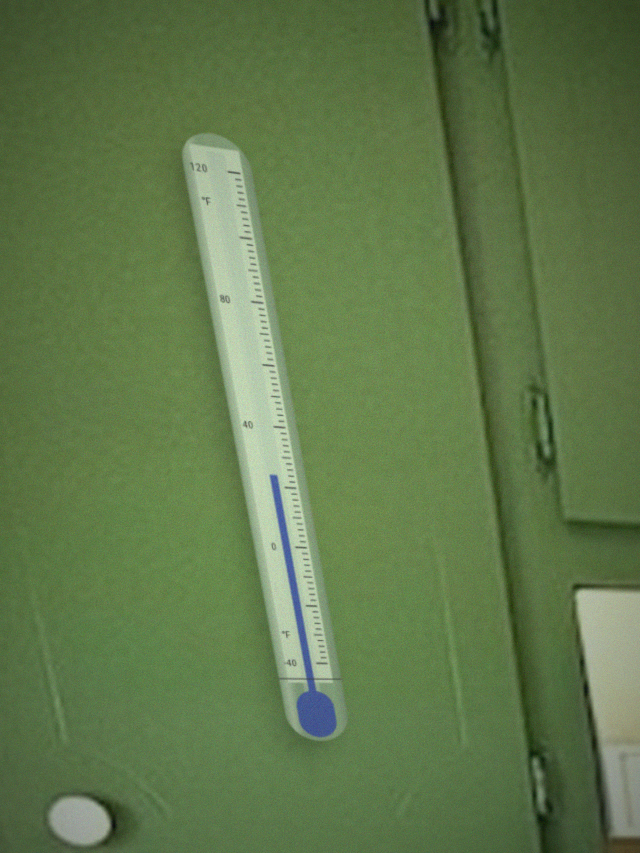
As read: **24** °F
